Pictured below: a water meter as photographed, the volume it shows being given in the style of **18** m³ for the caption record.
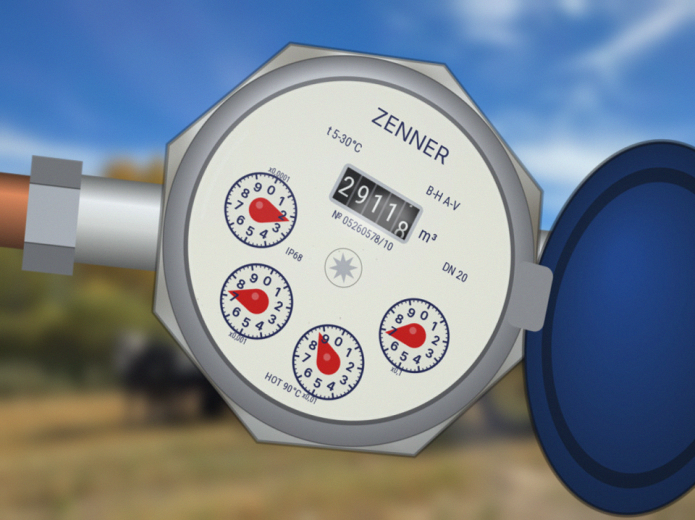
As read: **29117.6872** m³
